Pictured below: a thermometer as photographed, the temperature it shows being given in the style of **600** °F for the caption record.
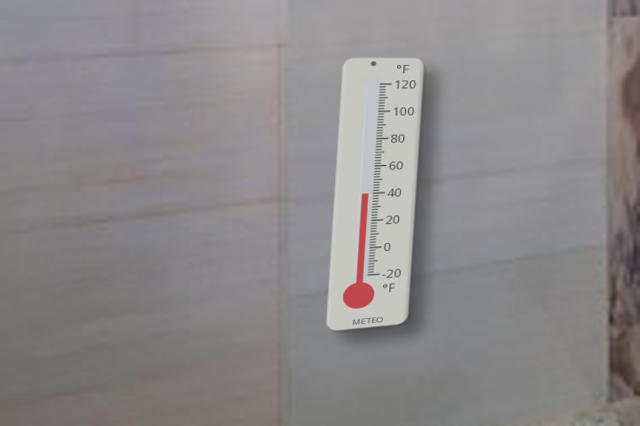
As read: **40** °F
